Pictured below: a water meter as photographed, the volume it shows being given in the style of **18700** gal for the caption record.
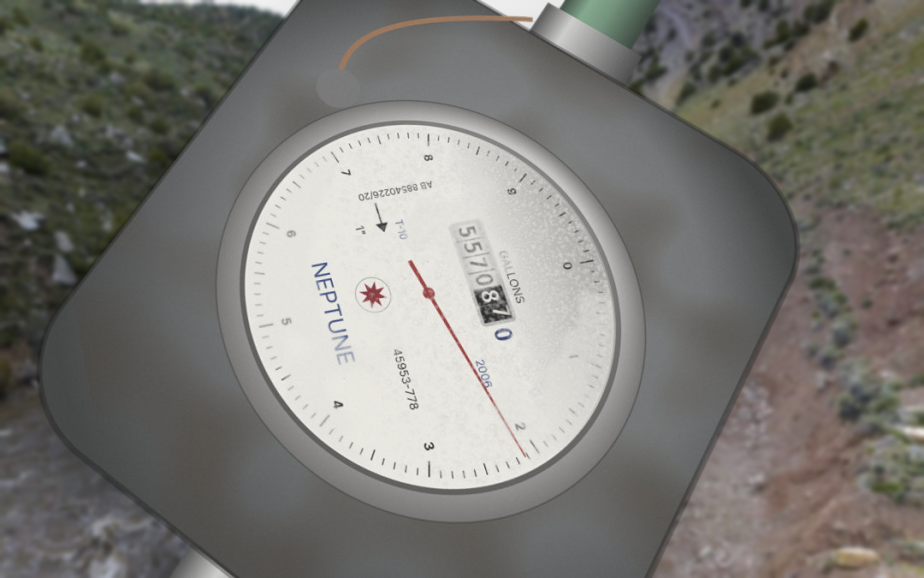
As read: **5570872.1** gal
